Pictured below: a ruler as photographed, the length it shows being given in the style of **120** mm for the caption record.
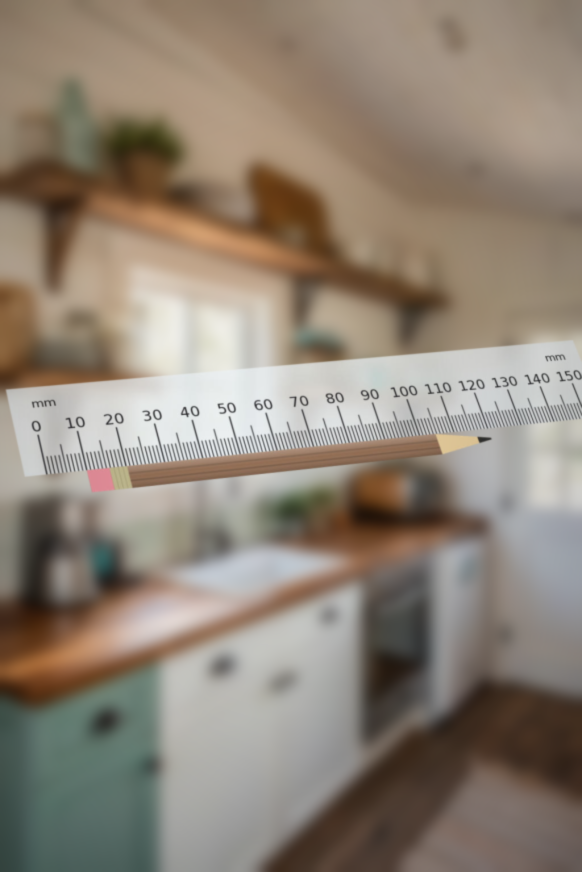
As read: **110** mm
